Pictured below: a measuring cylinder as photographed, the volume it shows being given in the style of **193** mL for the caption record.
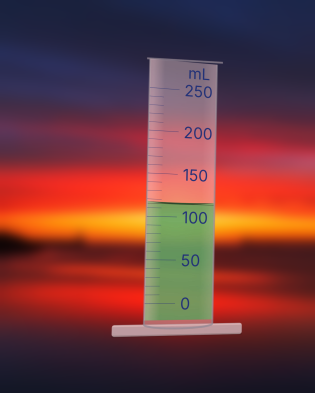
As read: **115** mL
